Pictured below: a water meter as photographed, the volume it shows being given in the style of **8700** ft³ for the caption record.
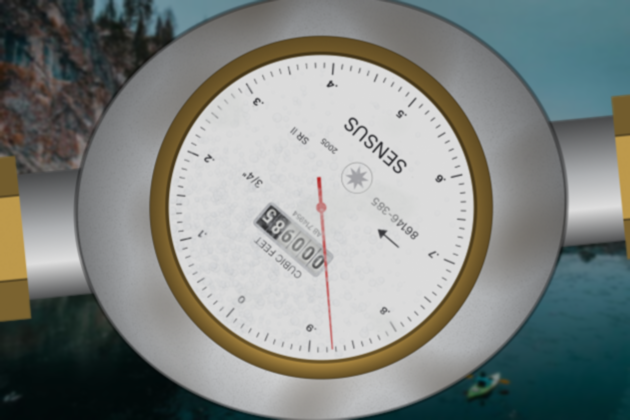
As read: **984.87** ft³
